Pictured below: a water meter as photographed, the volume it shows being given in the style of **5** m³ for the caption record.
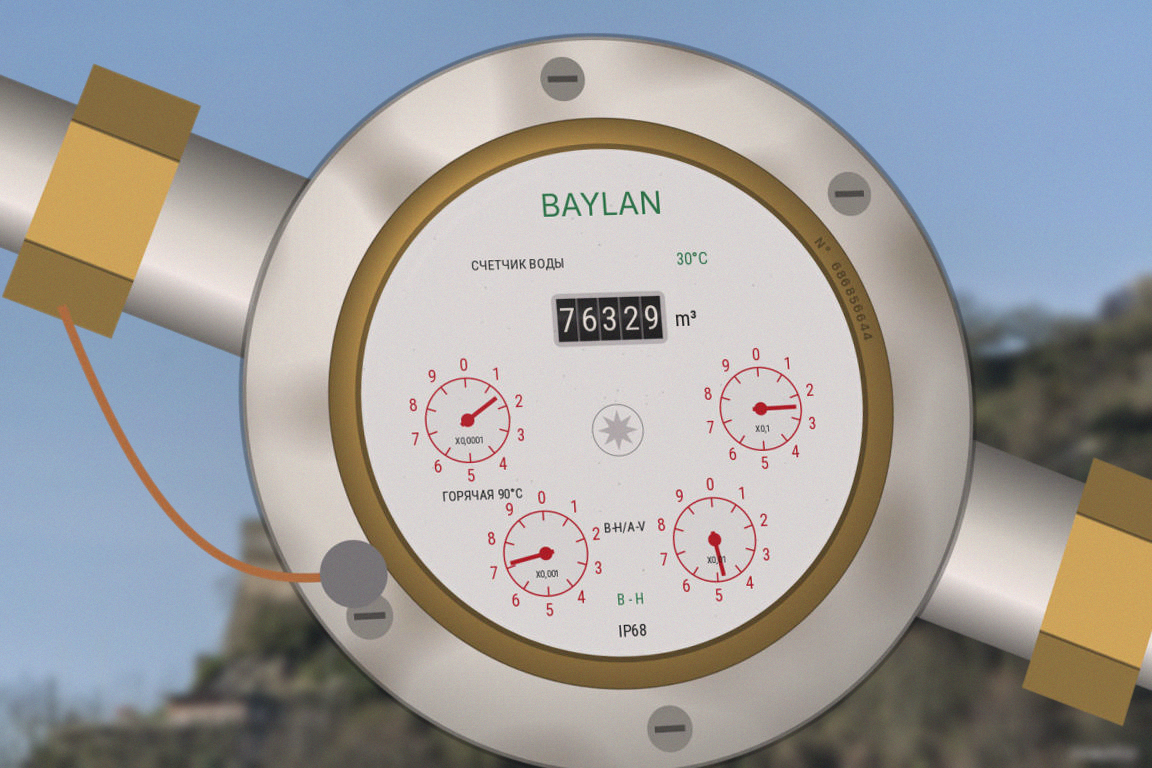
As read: **76329.2471** m³
